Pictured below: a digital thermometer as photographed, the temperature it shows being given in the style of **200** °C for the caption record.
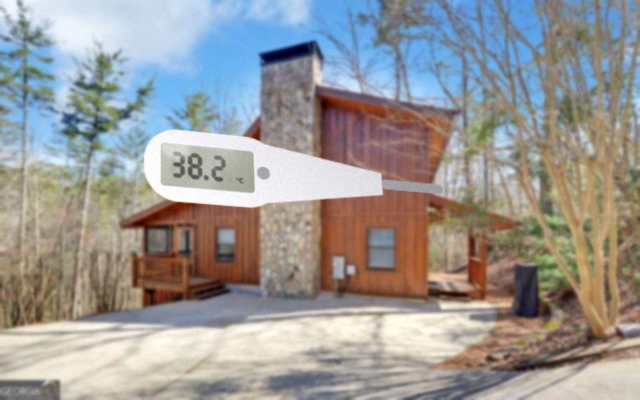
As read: **38.2** °C
